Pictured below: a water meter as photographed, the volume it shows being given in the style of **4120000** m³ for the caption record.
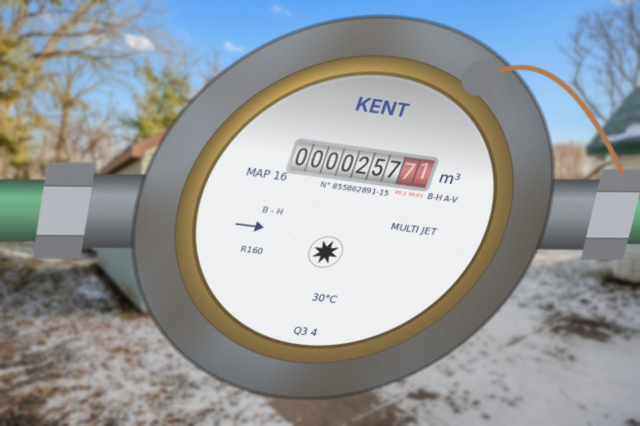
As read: **257.71** m³
